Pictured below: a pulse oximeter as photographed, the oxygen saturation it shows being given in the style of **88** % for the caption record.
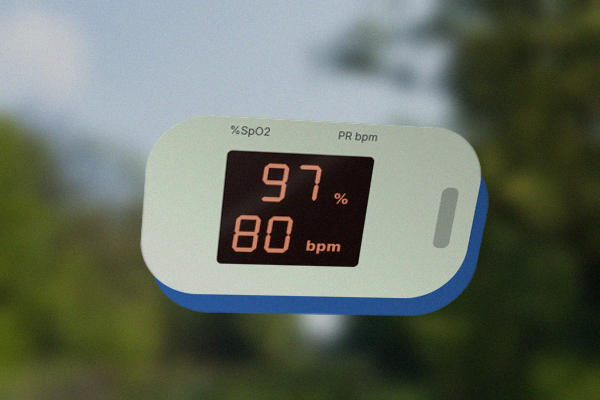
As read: **97** %
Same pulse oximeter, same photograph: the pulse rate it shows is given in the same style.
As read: **80** bpm
